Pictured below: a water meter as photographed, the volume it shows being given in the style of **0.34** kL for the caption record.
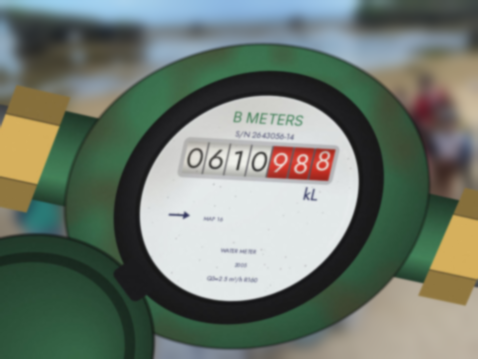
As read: **610.988** kL
